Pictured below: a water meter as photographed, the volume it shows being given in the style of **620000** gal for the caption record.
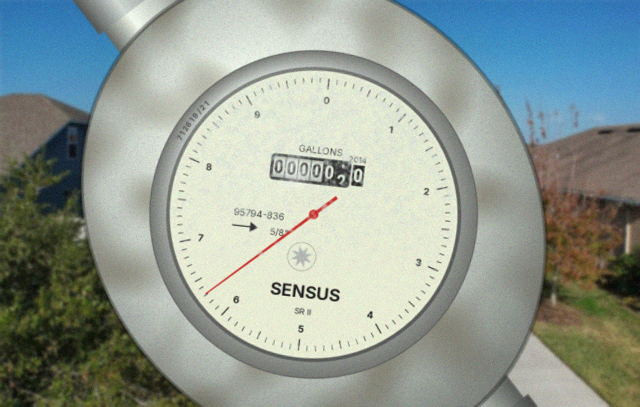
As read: **16.3** gal
